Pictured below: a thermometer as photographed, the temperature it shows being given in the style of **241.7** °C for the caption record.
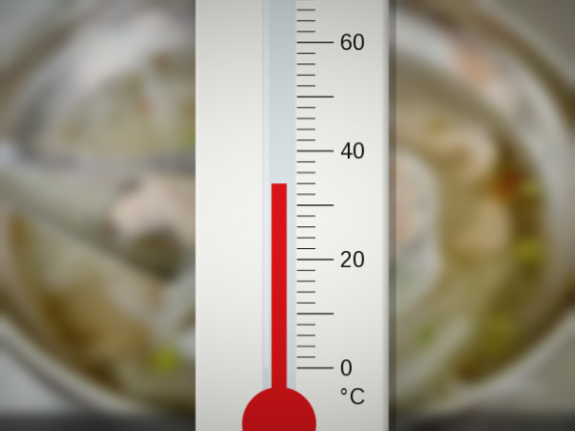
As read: **34** °C
